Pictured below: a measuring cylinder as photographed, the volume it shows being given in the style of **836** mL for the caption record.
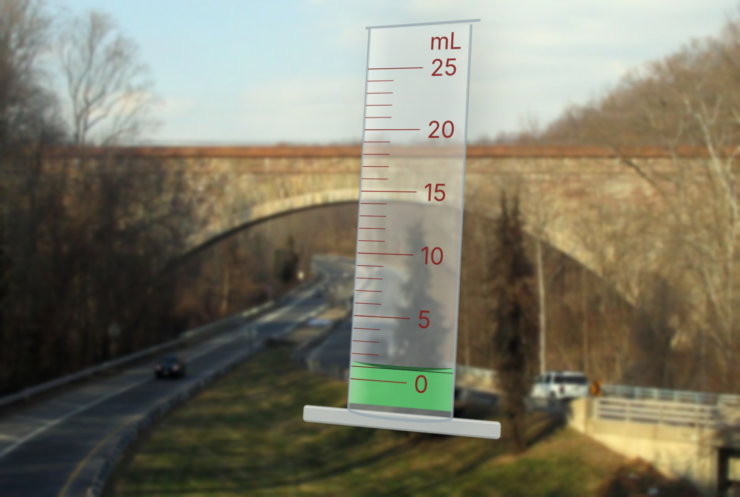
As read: **1** mL
